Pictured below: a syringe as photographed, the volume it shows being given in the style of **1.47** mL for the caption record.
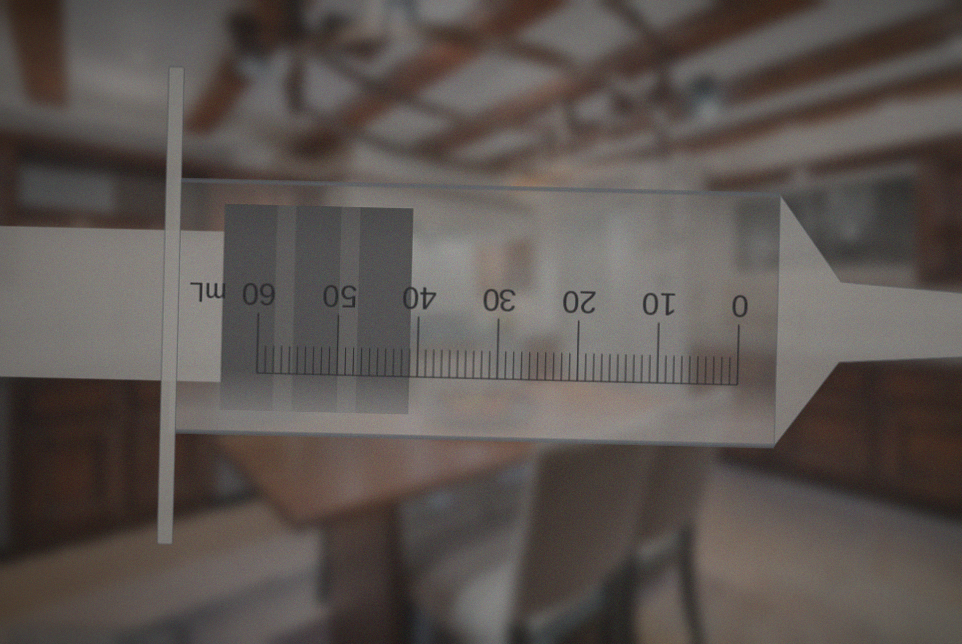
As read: **41** mL
